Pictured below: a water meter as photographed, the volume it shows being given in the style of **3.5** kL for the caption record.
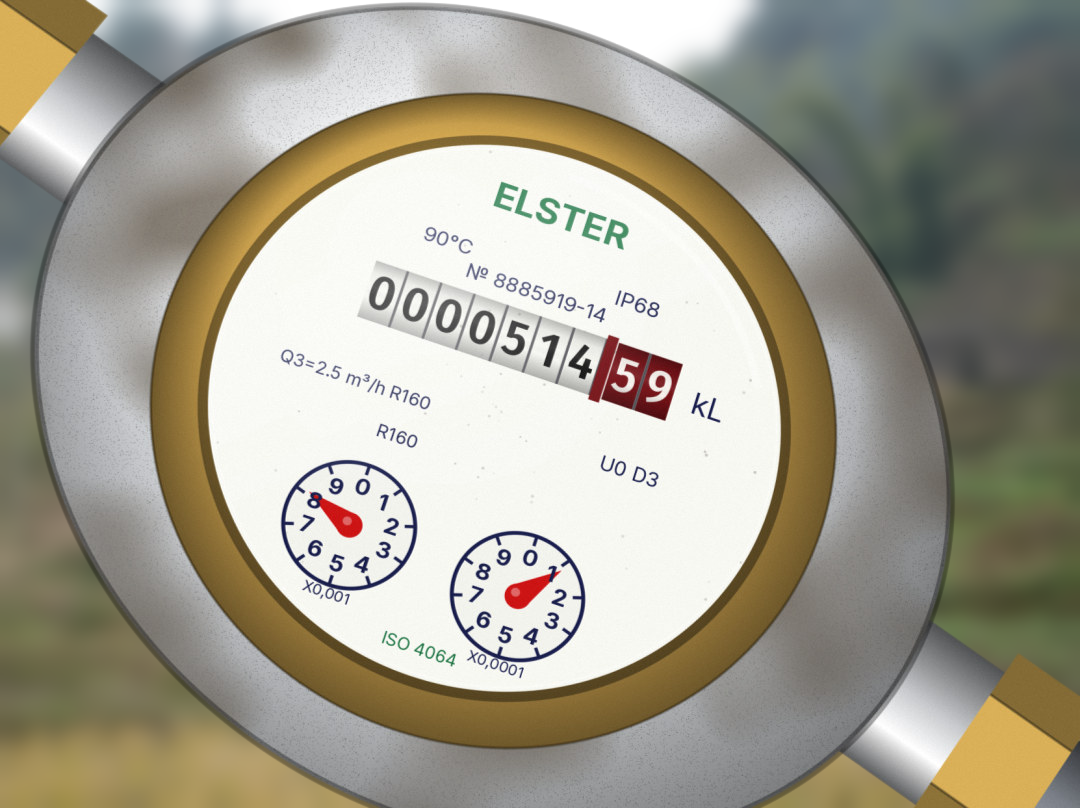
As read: **514.5981** kL
